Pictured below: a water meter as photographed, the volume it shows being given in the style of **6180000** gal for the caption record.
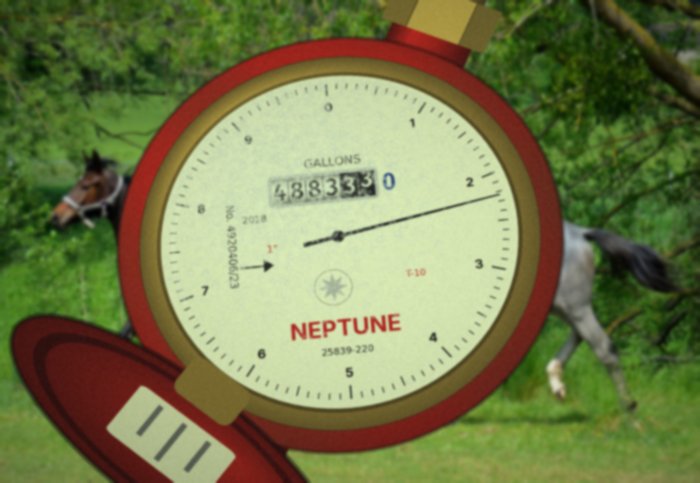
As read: **4883332.2** gal
